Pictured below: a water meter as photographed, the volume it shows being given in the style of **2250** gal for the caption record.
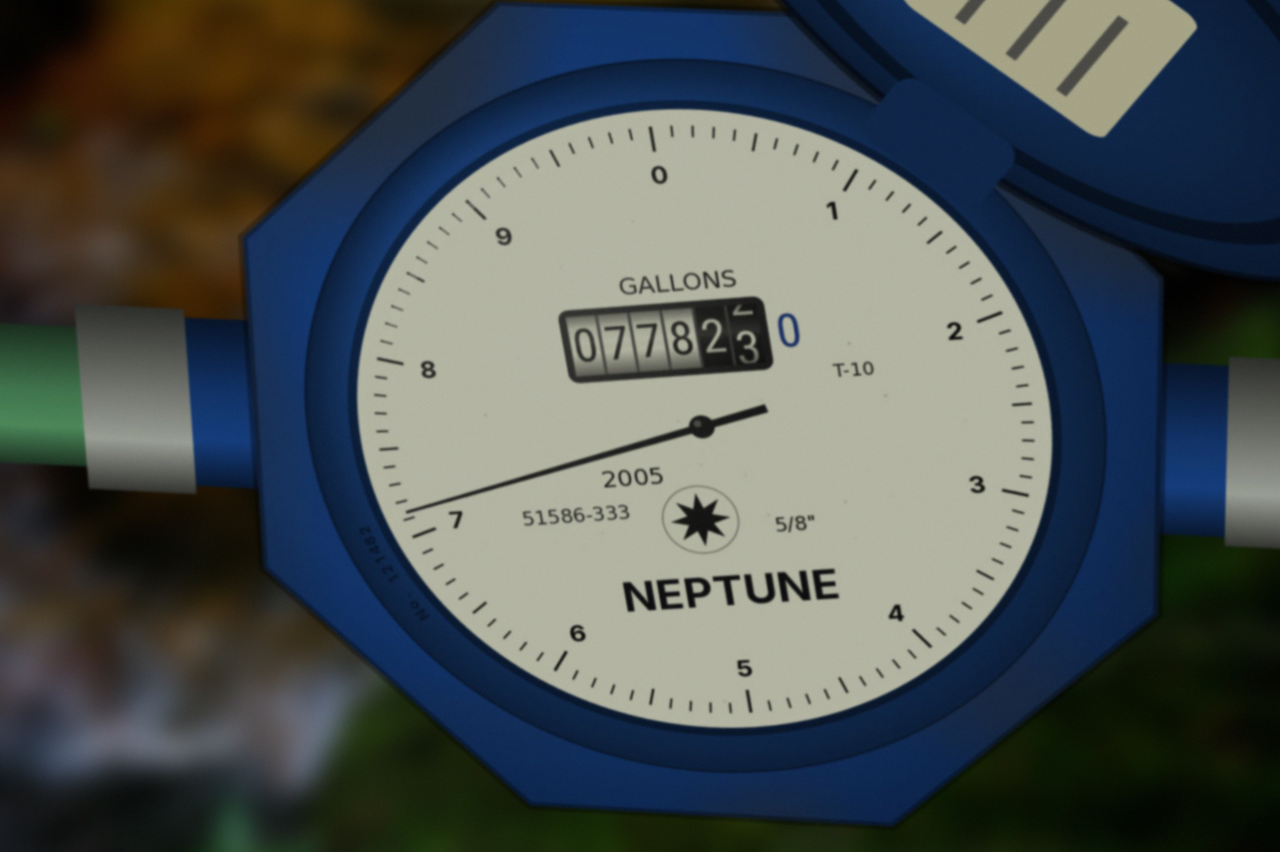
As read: **778227.1** gal
